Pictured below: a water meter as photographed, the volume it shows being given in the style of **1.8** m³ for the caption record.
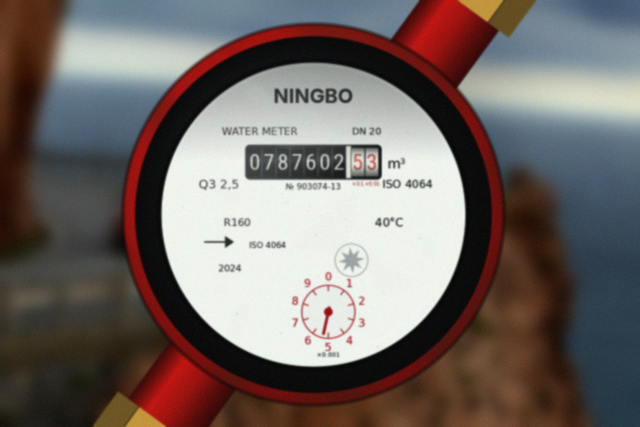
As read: **787602.535** m³
